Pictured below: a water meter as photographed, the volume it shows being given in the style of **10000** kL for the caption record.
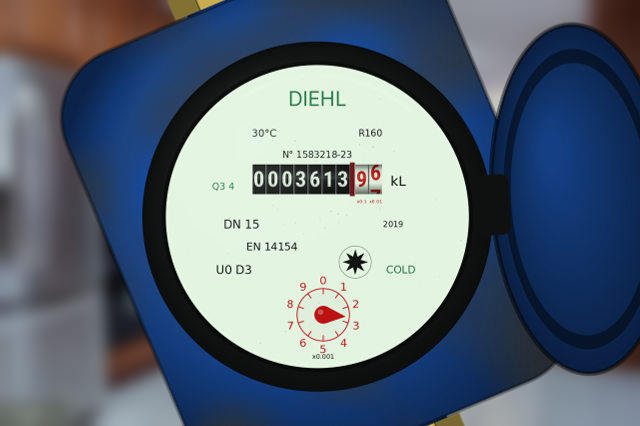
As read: **3613.962** kL
